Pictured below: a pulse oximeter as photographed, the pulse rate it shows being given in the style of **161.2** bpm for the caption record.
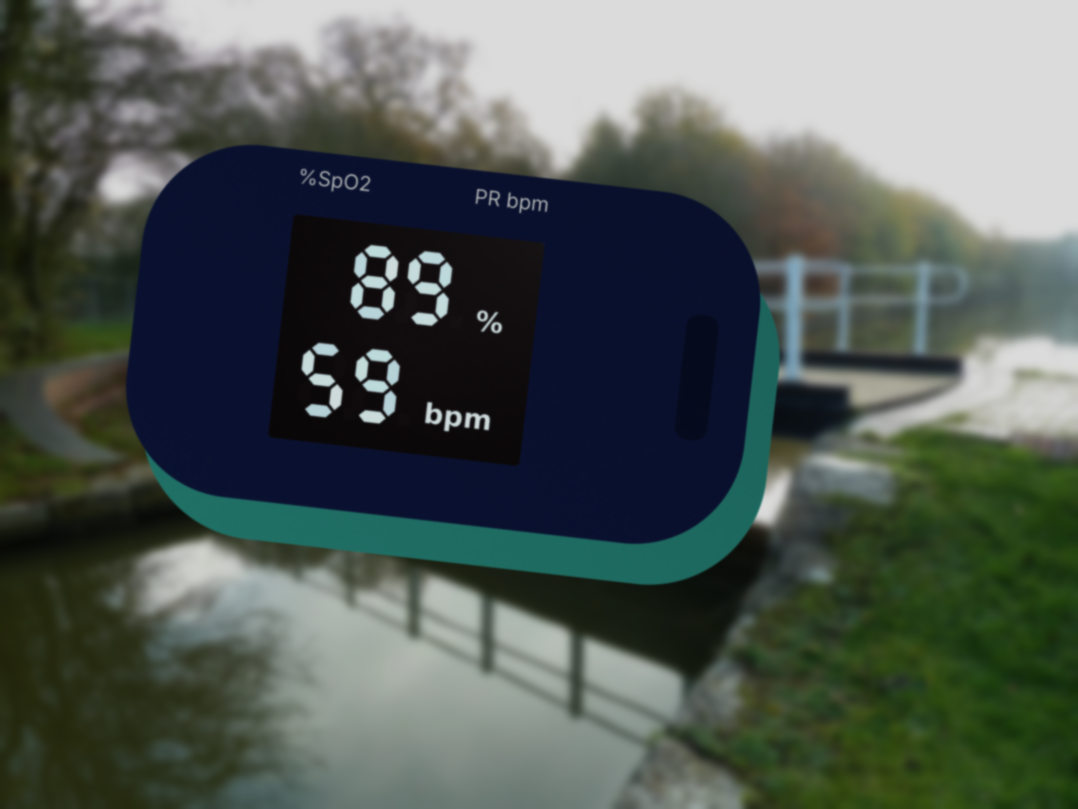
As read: **59** bpm
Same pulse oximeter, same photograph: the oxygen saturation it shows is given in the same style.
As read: **89** %
